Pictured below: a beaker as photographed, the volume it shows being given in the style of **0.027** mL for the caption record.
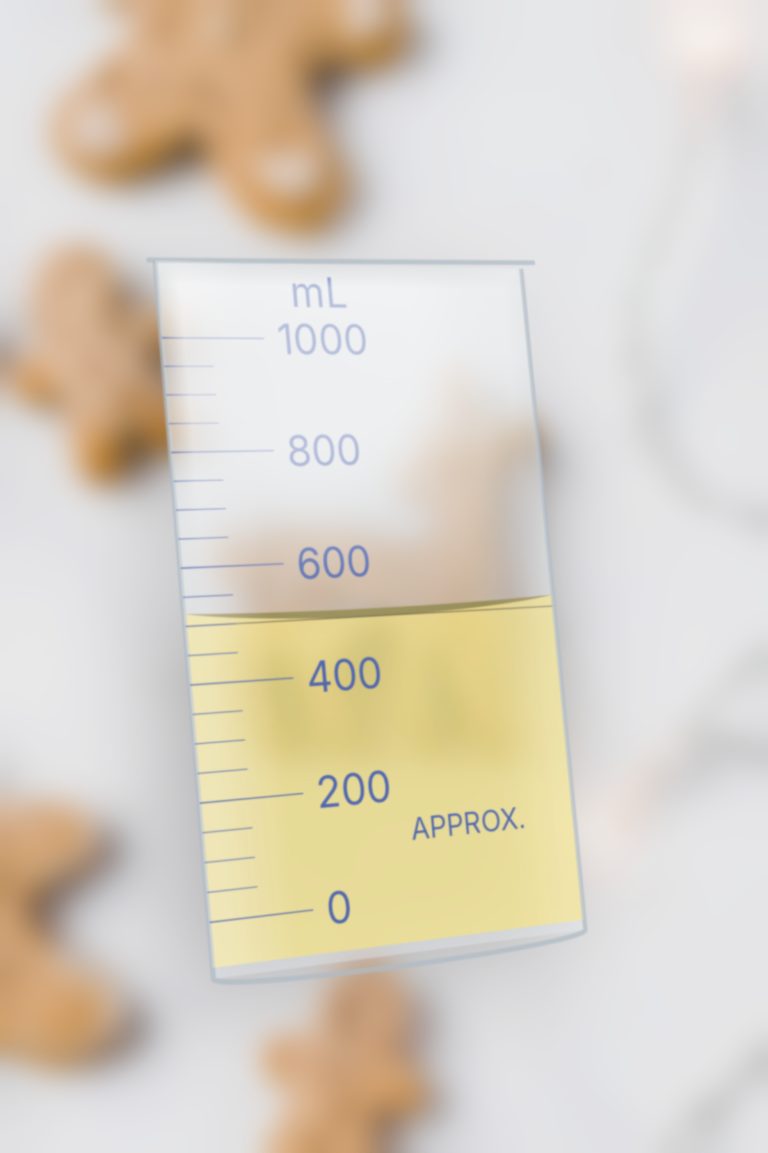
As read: **500** mL
